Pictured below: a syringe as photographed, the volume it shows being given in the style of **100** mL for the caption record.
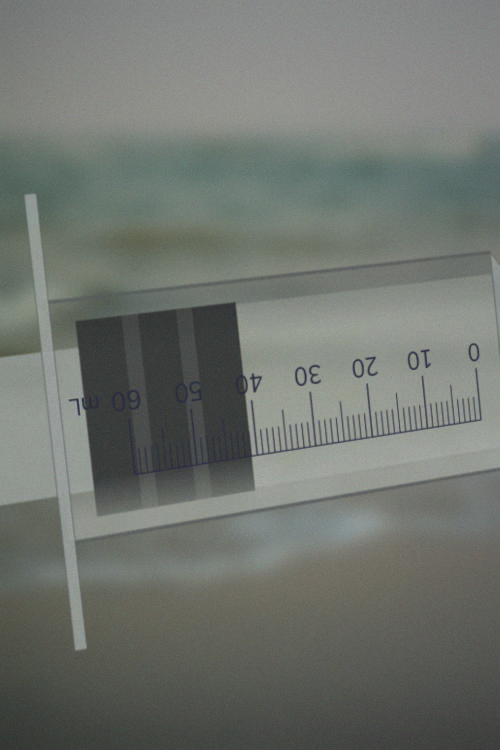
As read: **41** mL
